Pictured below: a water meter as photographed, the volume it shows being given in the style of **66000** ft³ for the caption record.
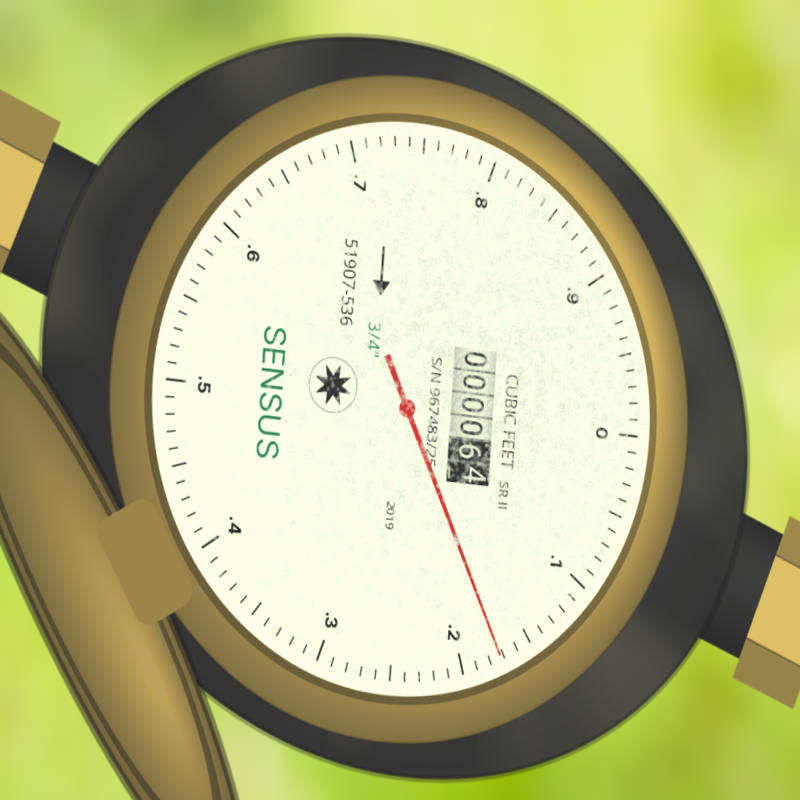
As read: **64.17** ft³
